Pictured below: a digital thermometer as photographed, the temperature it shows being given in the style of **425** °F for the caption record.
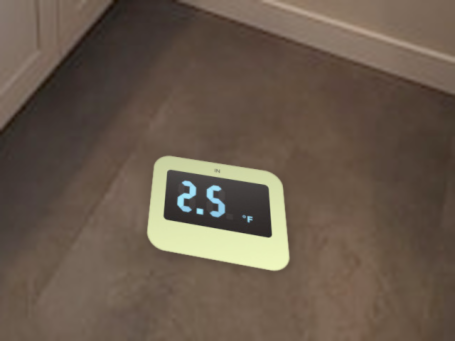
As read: **2.5** °F
